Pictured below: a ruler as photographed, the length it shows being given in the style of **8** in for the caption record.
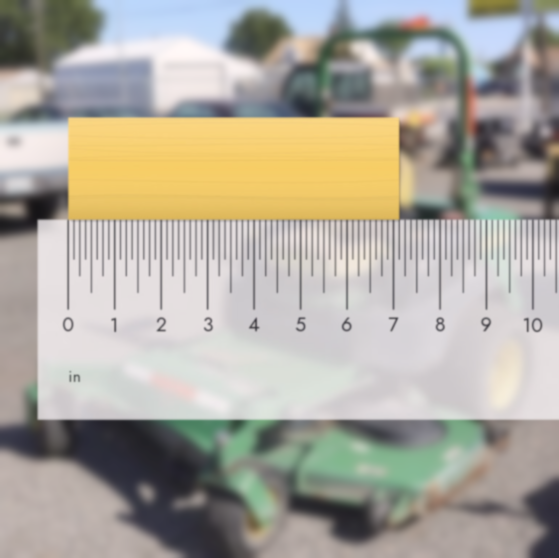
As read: **7.125** in
